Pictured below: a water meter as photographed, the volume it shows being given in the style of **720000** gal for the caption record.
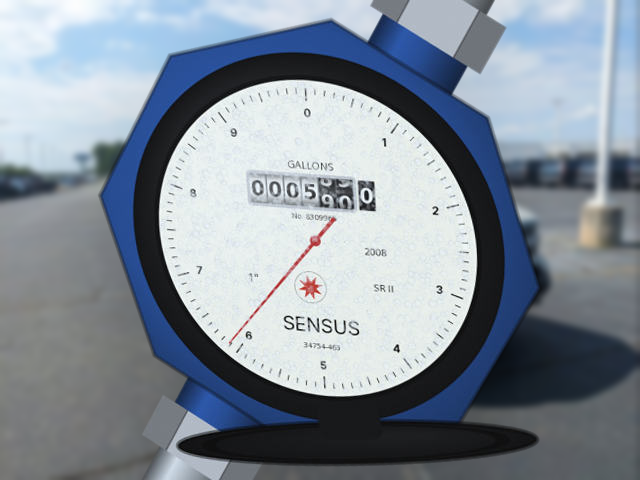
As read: **5896.1** gal
